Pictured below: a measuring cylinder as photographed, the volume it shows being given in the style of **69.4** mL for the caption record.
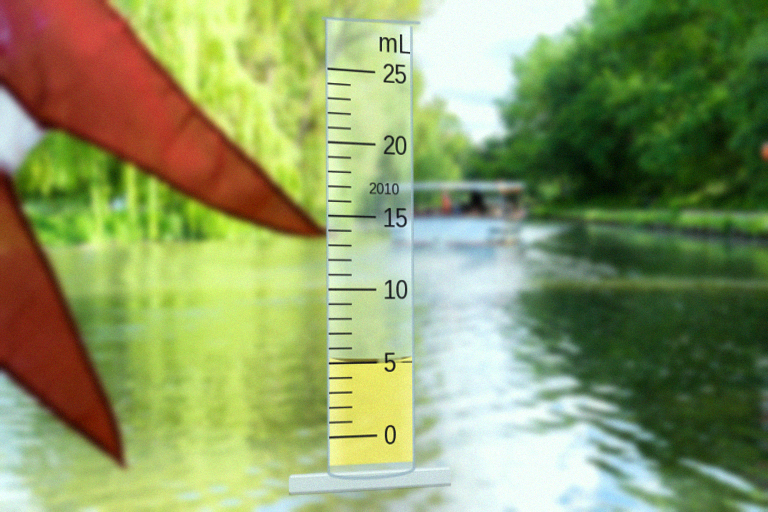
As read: **5** mL
